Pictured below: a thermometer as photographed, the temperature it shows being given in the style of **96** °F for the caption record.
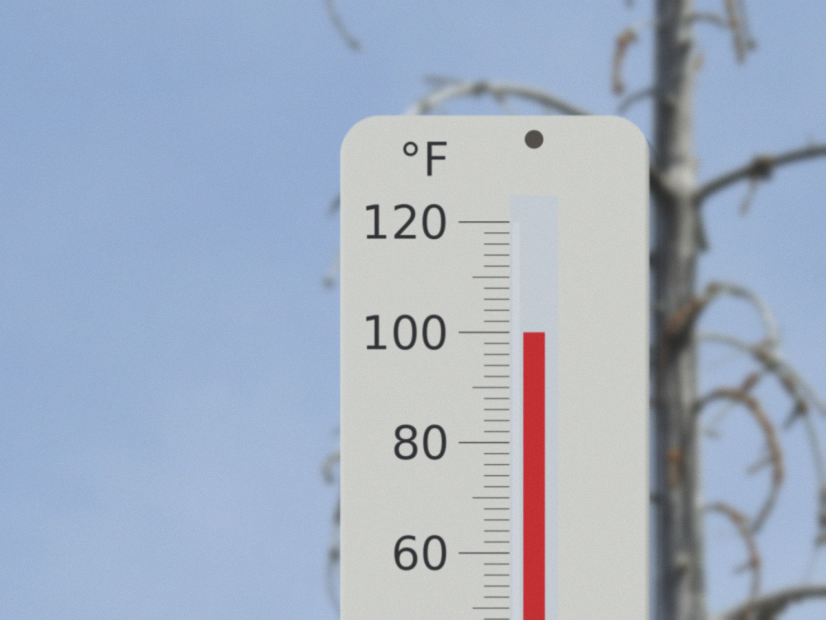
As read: **100** °F
